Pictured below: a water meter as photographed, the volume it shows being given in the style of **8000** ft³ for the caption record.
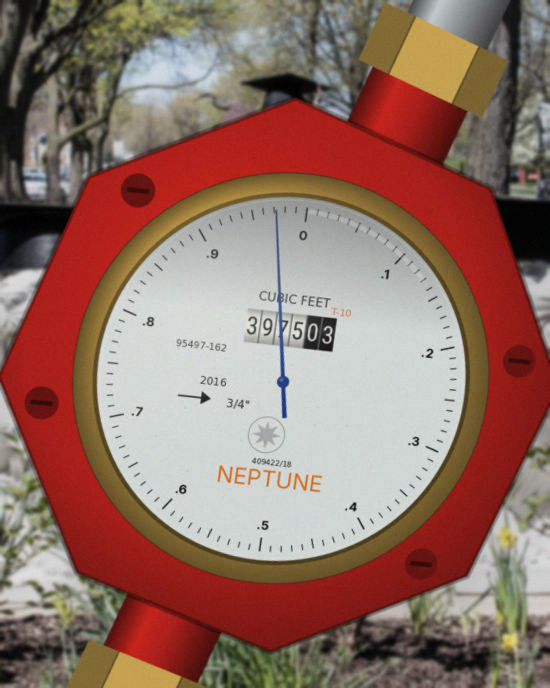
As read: **397502.97** ft³
